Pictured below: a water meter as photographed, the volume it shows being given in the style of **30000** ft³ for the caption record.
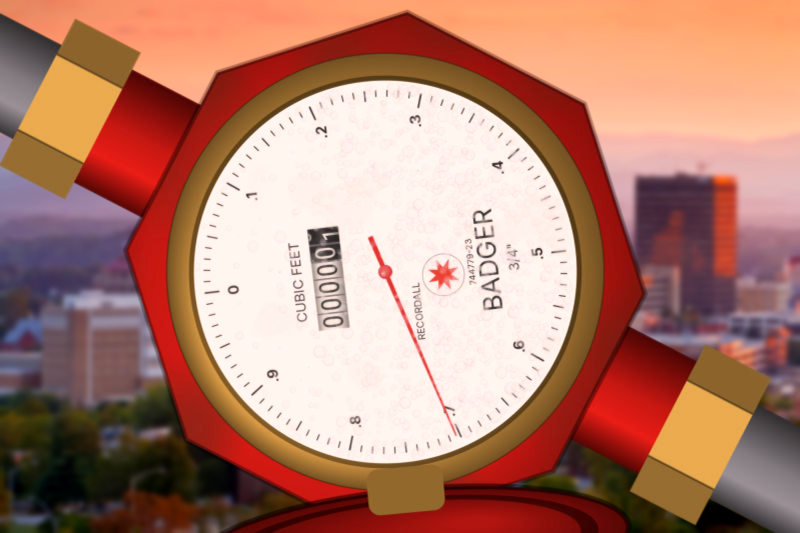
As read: **0.70** ft³
